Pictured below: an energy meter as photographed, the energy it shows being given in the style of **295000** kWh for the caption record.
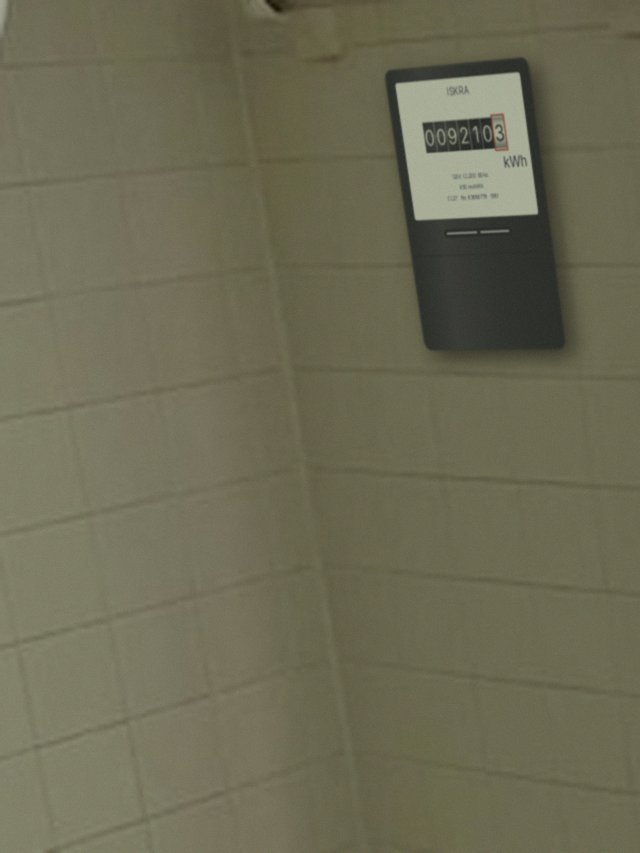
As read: **9210.3** kWh
